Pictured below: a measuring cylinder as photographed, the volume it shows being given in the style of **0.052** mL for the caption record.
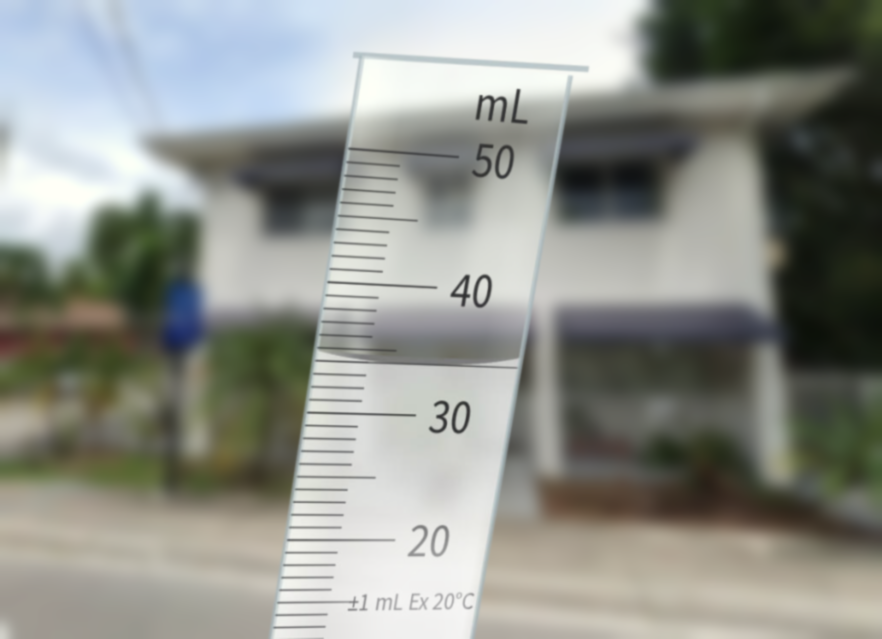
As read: **34** mL
